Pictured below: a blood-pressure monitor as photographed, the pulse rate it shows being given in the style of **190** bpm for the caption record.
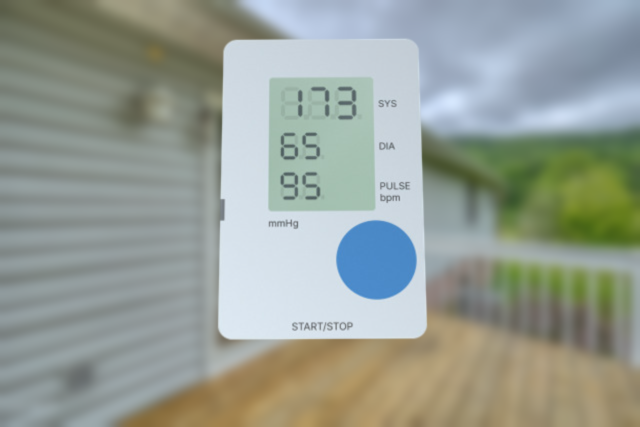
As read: **95** bpm
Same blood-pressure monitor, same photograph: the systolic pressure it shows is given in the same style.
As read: **173** mmHg
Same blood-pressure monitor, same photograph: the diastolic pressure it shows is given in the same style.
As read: **65** mmHg
